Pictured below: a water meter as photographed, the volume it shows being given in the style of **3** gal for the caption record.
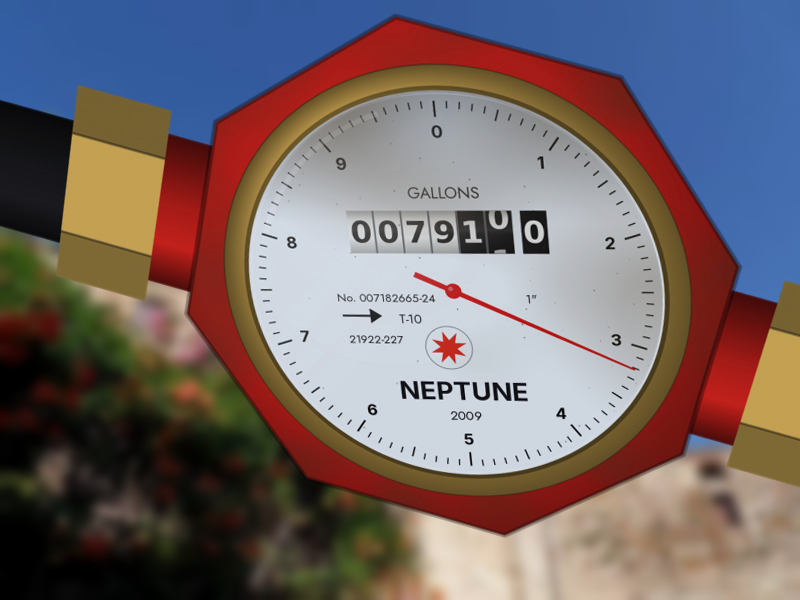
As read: **79103.2** gal
